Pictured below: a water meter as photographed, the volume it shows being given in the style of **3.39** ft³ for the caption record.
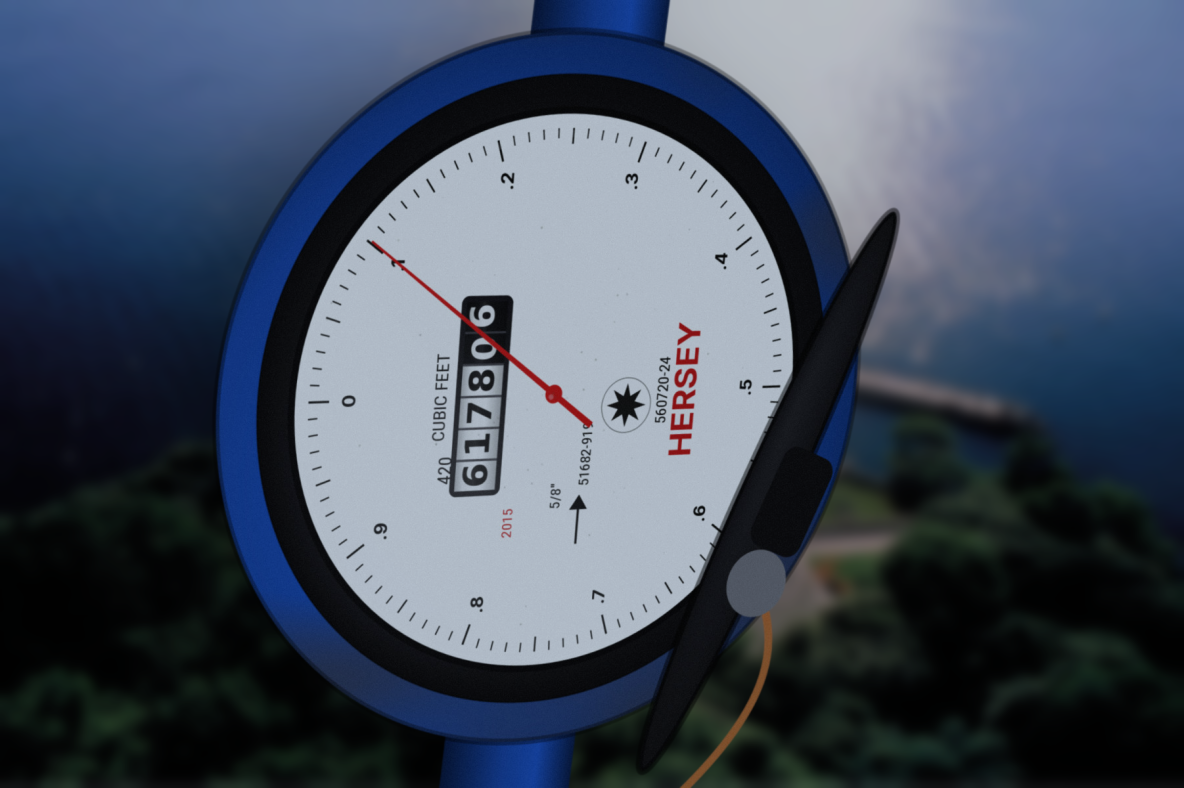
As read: **617806.10** ft³
